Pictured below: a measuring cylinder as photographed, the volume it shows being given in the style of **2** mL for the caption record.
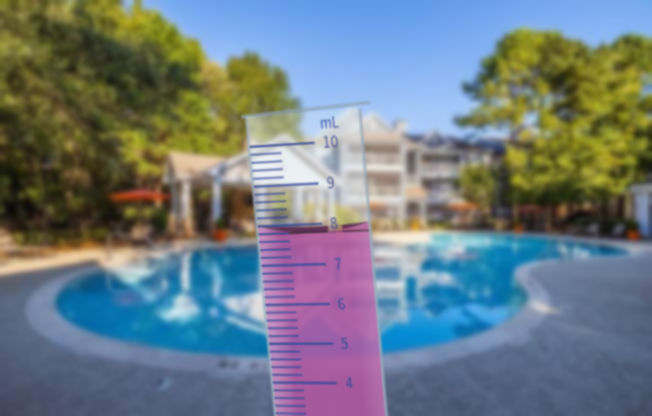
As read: **7.8** mL
